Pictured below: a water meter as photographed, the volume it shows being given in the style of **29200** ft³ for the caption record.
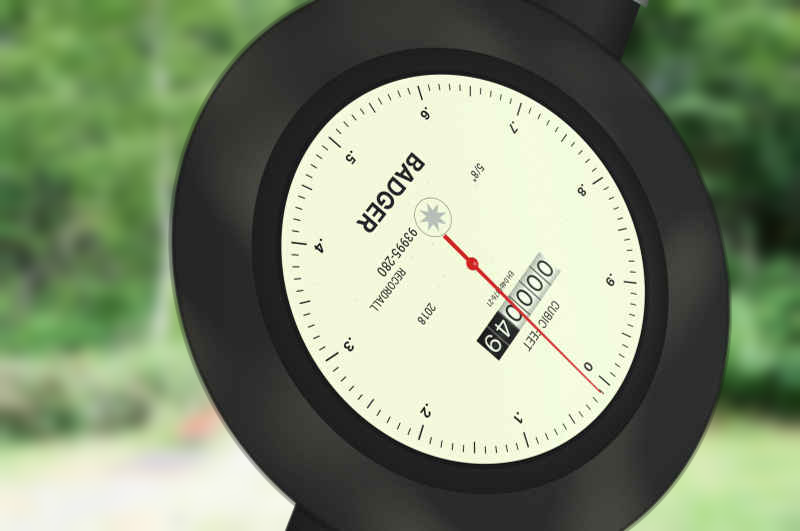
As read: **49.01** ft³
